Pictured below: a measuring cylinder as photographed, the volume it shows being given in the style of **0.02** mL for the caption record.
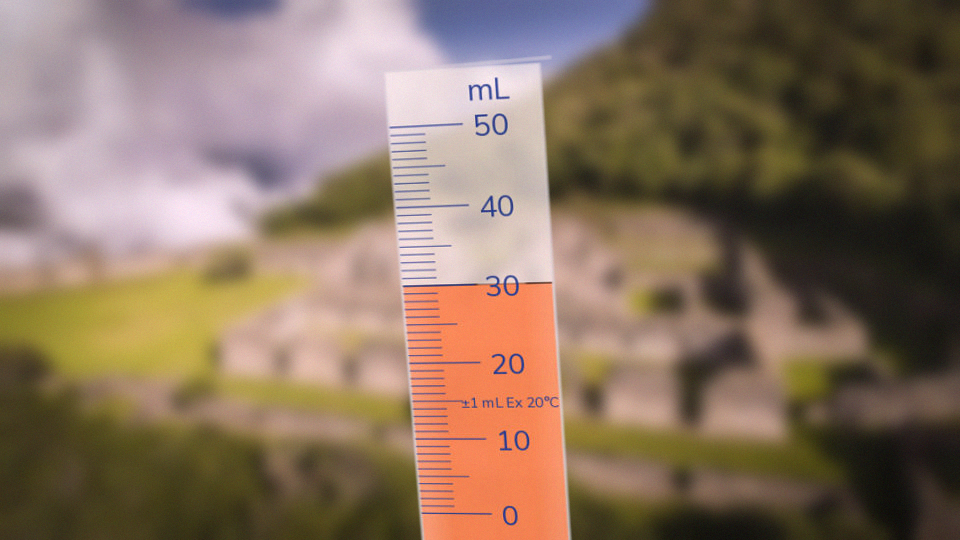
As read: **30** mL
